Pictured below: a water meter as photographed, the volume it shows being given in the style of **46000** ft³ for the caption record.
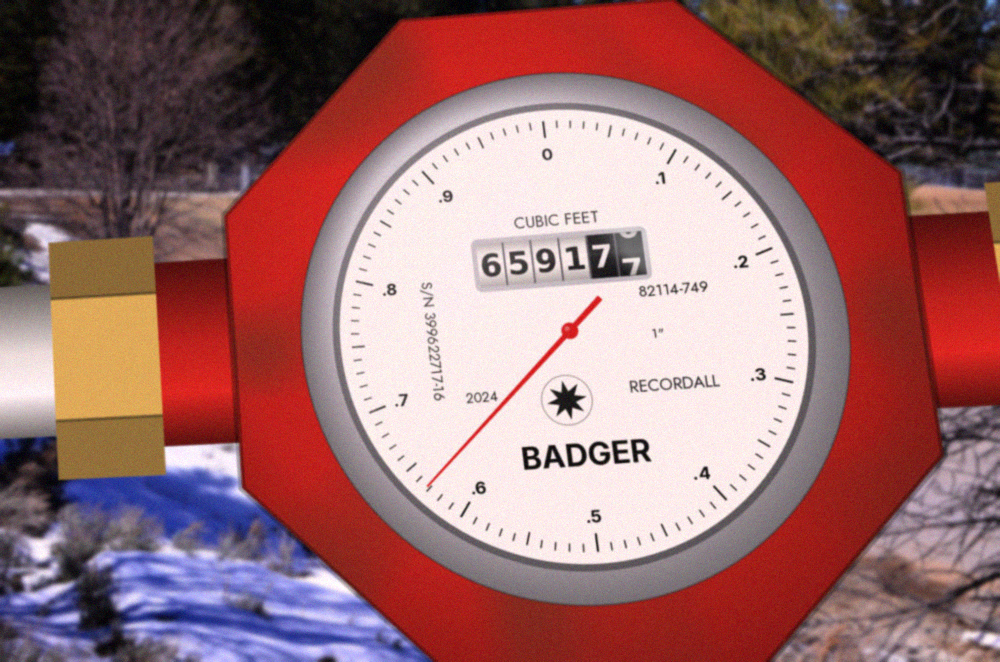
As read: **659176.63** ft³
